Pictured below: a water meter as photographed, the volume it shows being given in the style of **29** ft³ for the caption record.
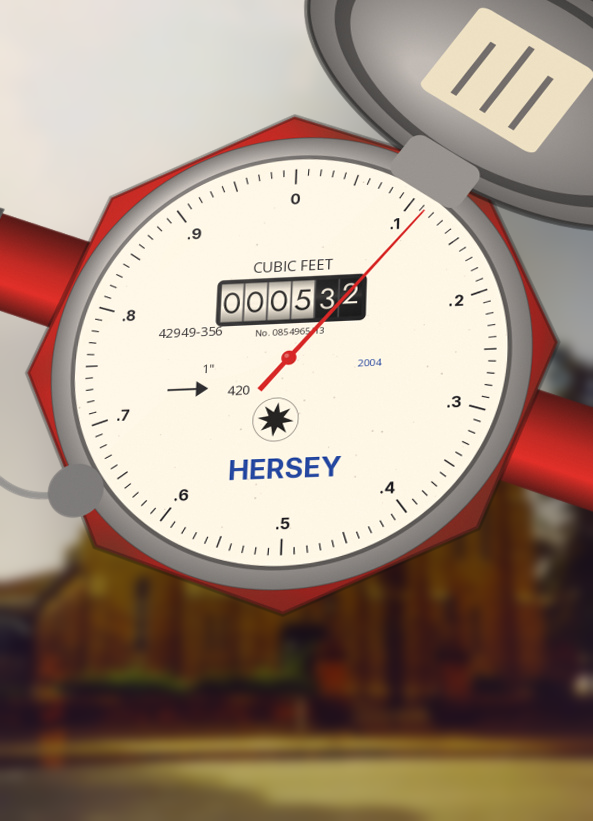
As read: **532.11** ft³
